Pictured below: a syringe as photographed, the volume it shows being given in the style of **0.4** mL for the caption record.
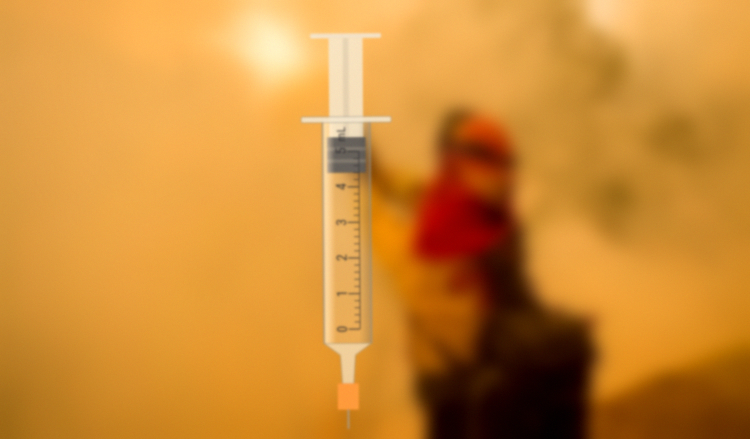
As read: **4.4** mL
